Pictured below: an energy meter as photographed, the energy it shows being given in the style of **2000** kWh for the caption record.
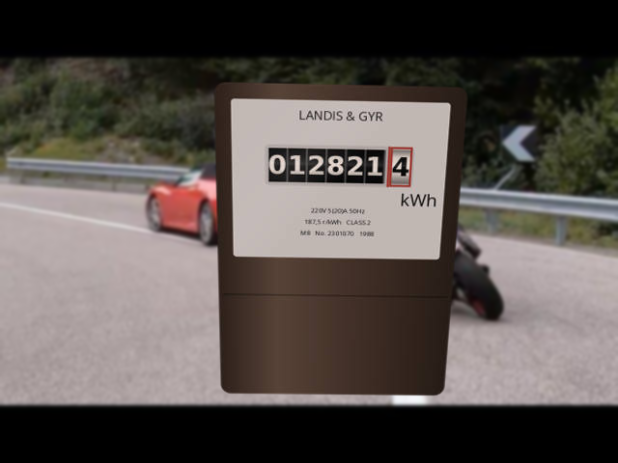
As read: **12821.4** kWh
